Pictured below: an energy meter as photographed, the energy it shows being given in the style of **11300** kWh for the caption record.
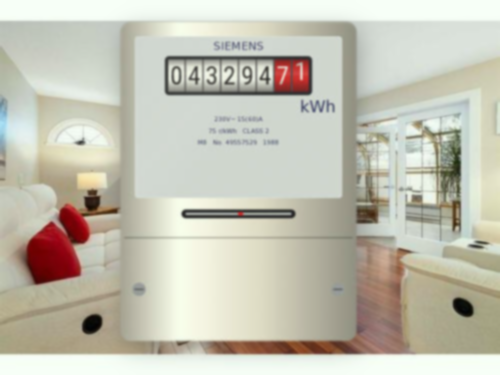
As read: **43294.71** kWh
